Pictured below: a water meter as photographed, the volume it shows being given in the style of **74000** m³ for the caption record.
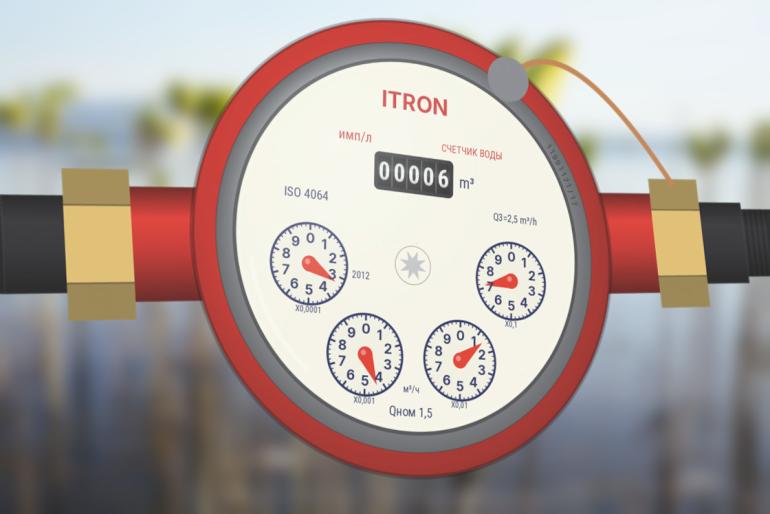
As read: **6.7143** m³
